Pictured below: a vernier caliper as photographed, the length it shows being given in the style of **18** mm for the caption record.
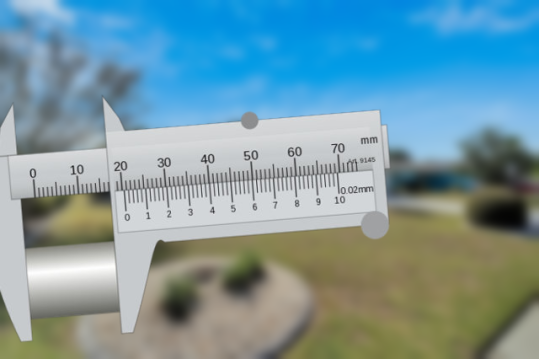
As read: **20.5** mm
